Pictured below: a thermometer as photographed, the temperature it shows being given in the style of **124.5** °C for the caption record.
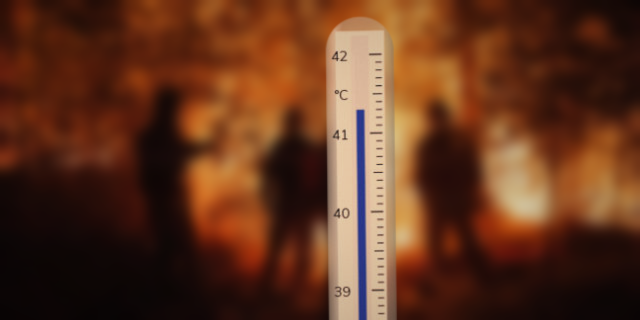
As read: **41.3** °C
